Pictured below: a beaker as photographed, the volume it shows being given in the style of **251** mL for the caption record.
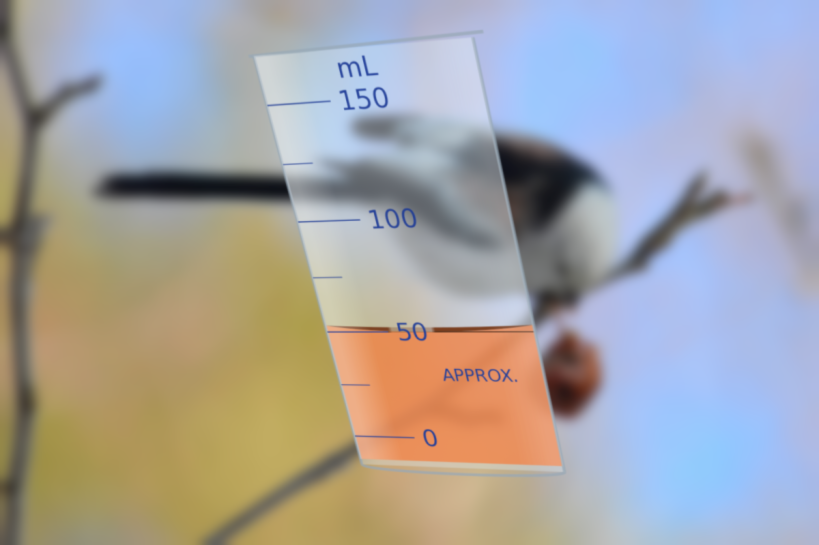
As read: **50** mL
